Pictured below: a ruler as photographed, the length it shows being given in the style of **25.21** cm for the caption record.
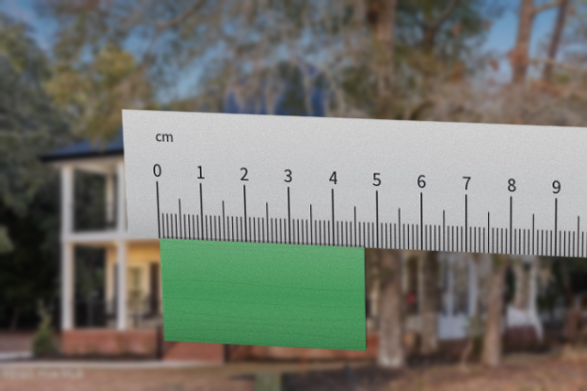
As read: **4.7** cm
